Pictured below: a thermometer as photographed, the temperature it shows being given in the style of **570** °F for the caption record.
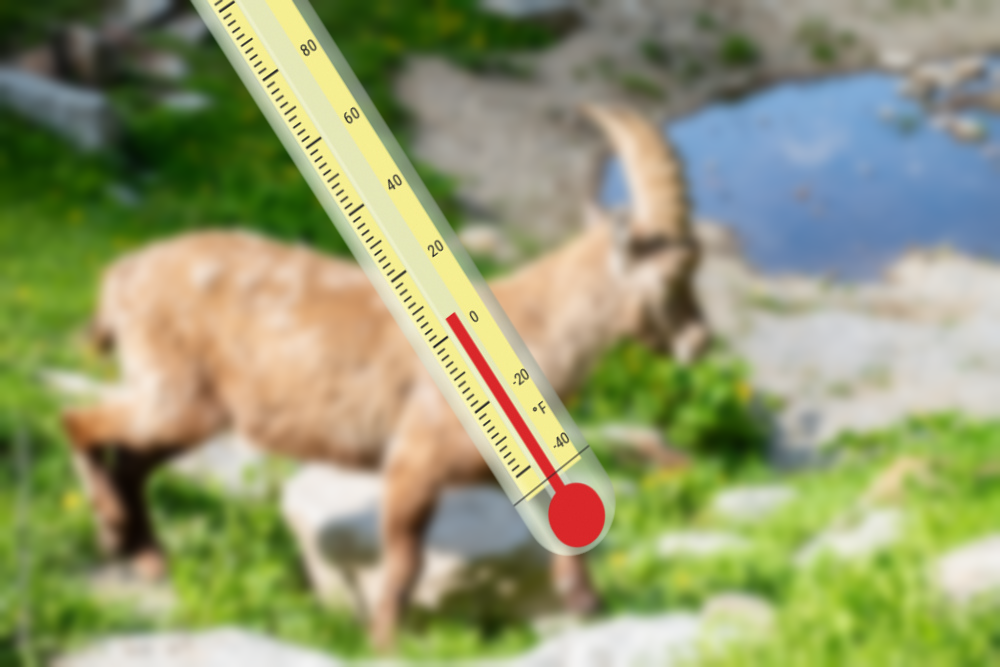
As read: **4** °F
